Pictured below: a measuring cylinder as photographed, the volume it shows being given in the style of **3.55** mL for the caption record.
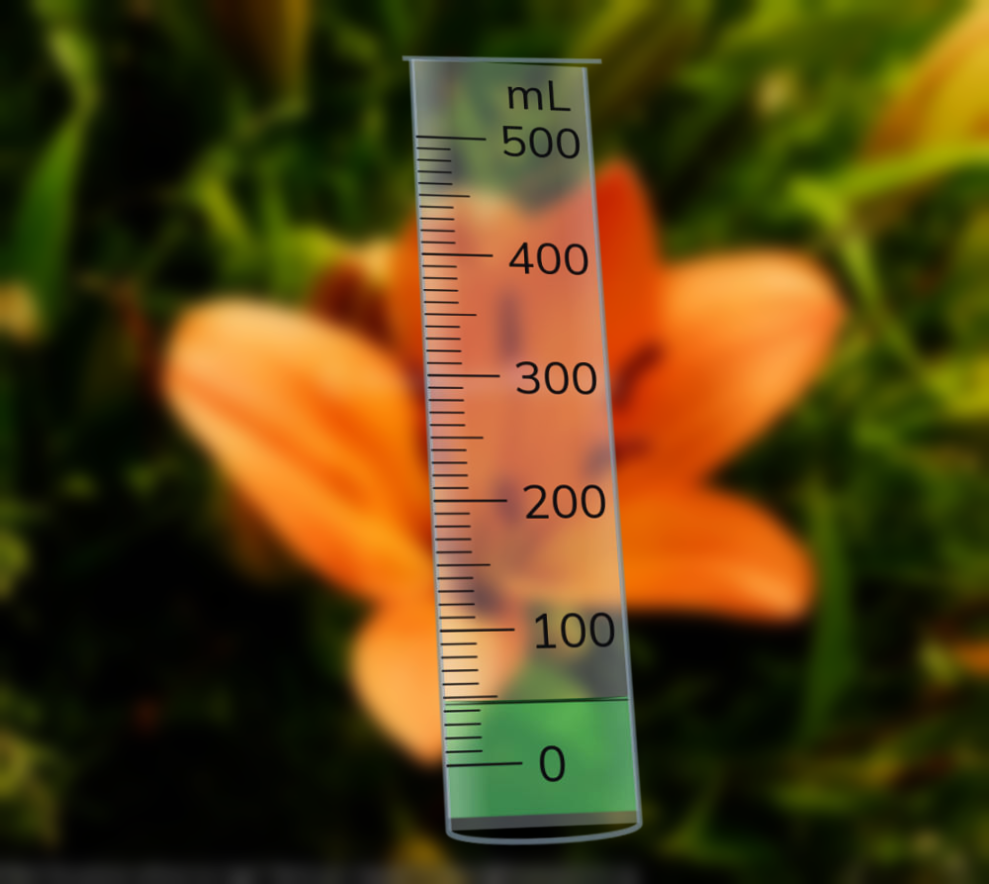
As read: **45** mL
